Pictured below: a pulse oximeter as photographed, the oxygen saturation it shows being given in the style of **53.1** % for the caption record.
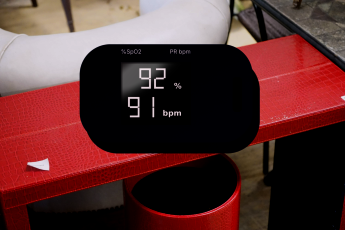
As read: **92** %
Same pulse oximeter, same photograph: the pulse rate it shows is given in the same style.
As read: **91** bpm
